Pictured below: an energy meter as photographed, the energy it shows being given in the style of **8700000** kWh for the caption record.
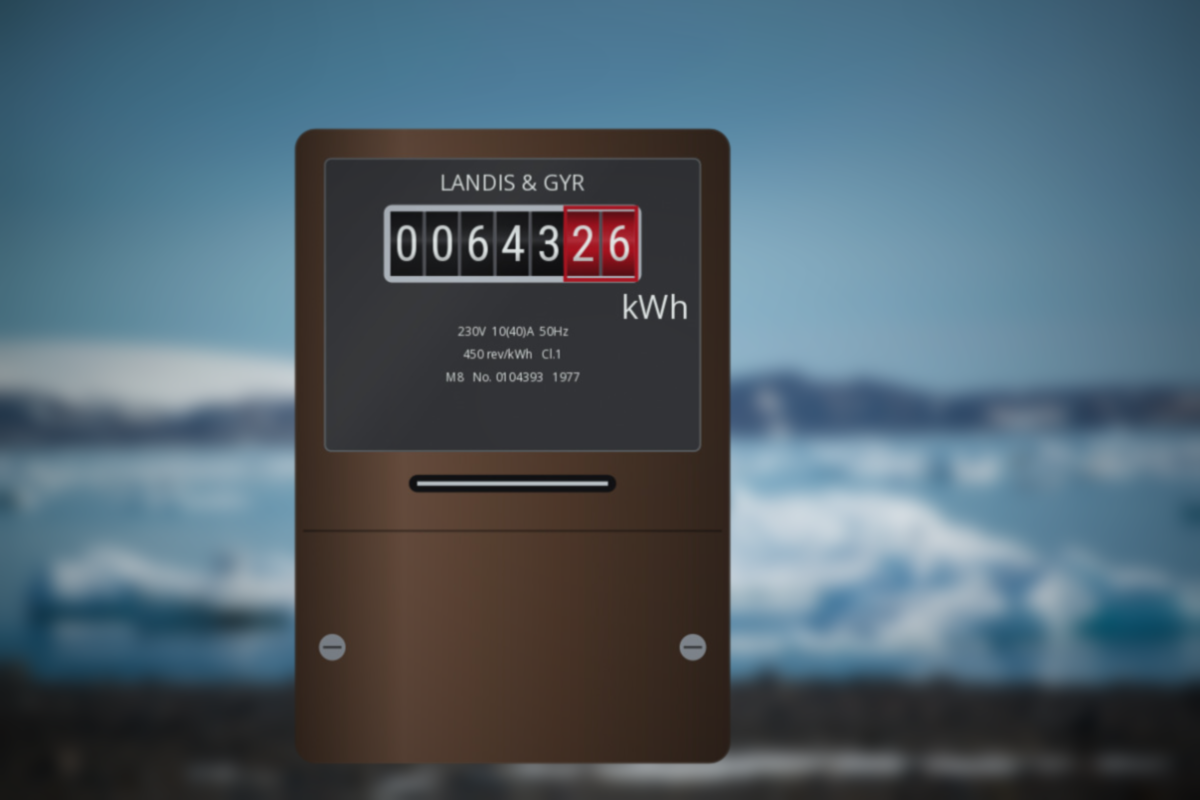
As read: **643.26** kWh
